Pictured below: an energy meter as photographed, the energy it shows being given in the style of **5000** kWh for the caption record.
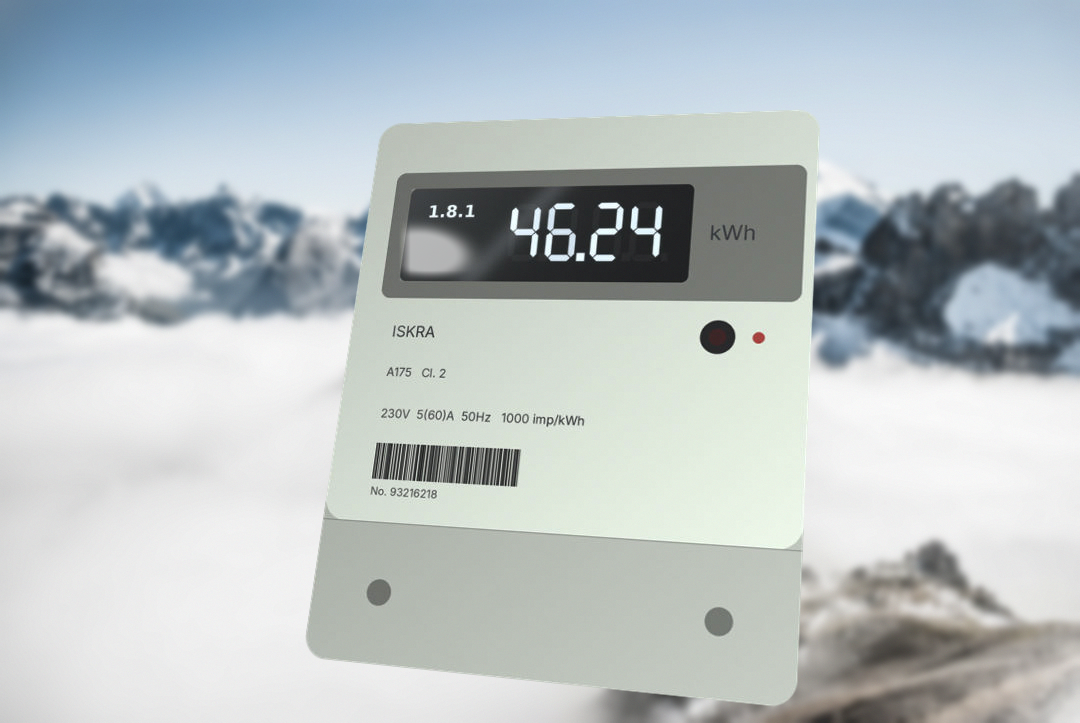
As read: **46.24** kWh
